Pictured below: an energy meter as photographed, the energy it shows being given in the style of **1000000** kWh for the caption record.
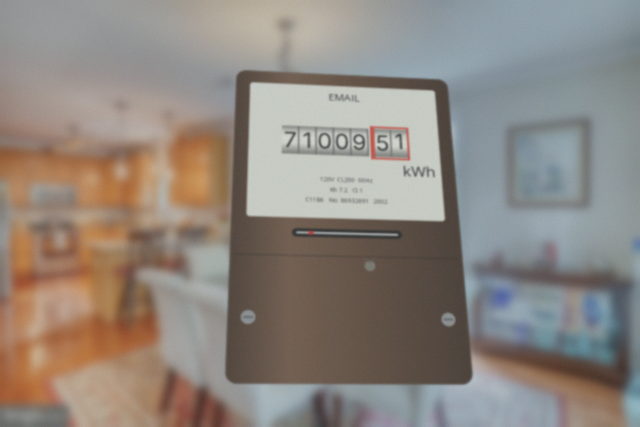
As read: **71009.51** kWh
